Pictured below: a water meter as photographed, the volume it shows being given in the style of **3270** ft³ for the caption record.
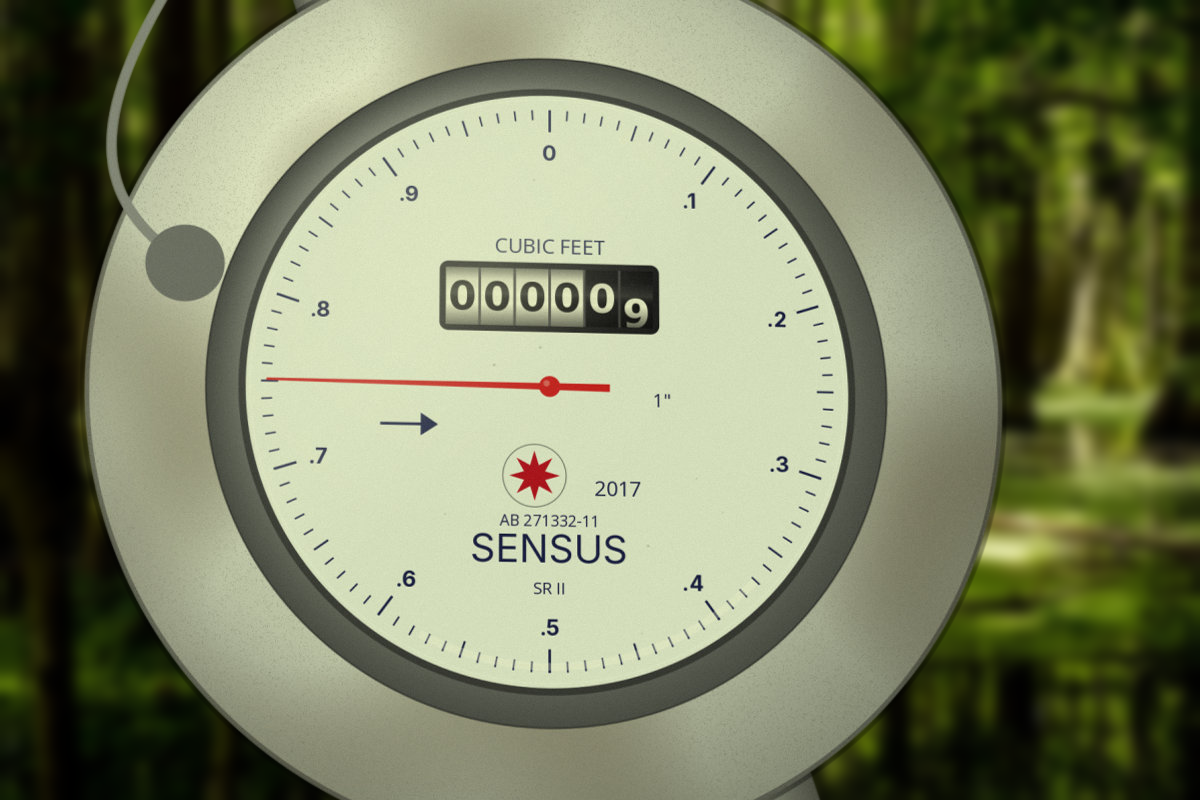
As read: **8.75** ft³
